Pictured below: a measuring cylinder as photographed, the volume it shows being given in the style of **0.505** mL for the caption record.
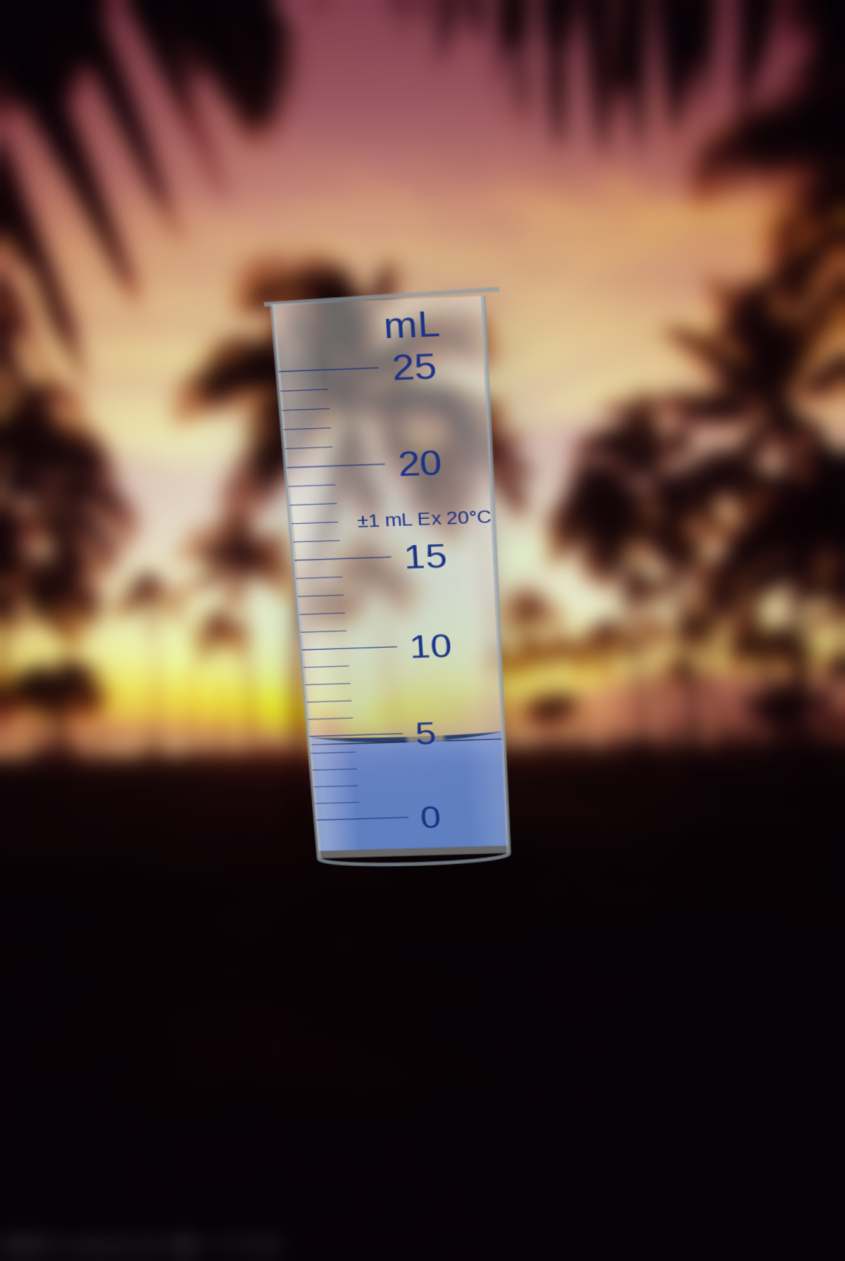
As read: **4.5** mL
